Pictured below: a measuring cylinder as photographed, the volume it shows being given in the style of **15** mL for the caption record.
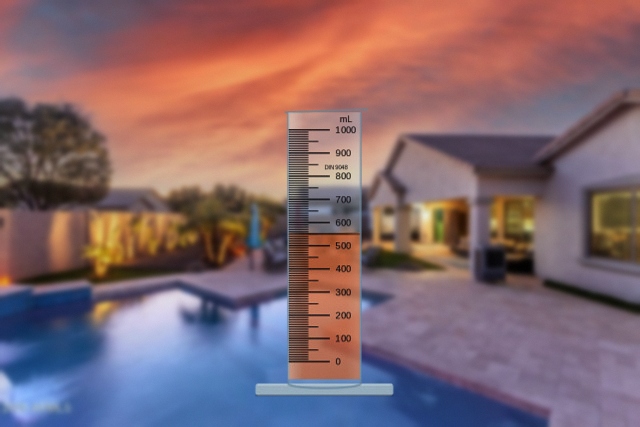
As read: **550** mL
